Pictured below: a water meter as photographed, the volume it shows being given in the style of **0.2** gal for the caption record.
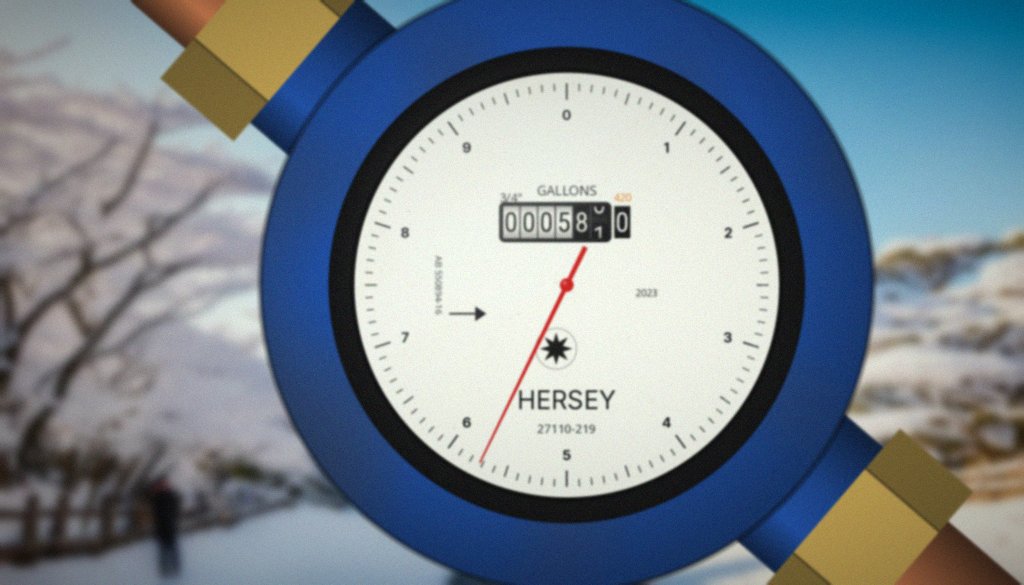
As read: **5805.7** gal
